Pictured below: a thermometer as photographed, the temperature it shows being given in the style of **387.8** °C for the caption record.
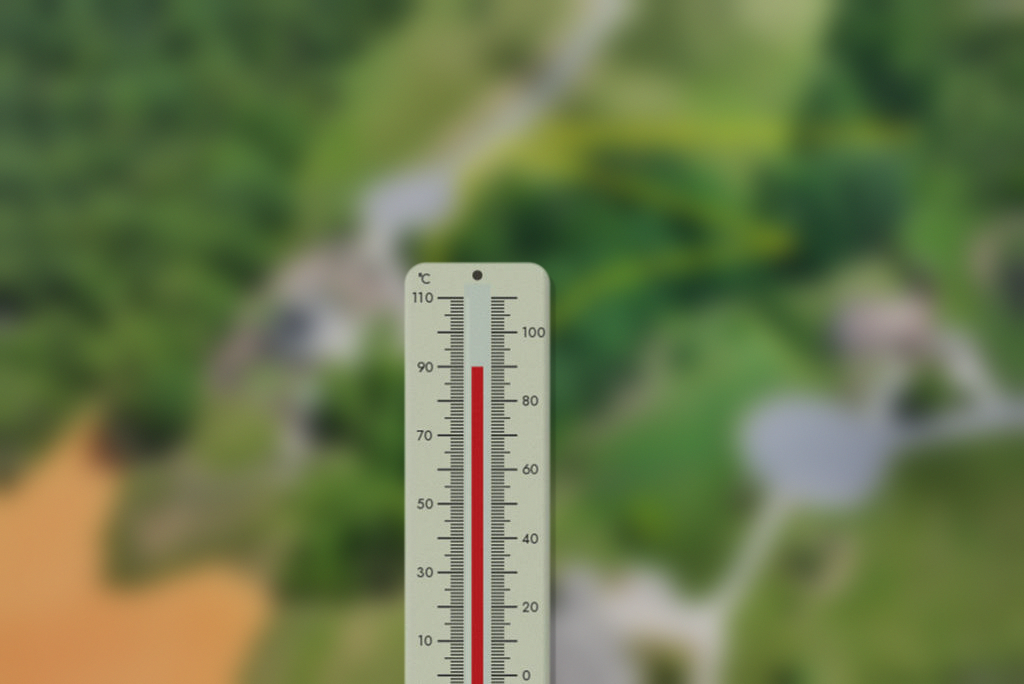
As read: **90** °C
